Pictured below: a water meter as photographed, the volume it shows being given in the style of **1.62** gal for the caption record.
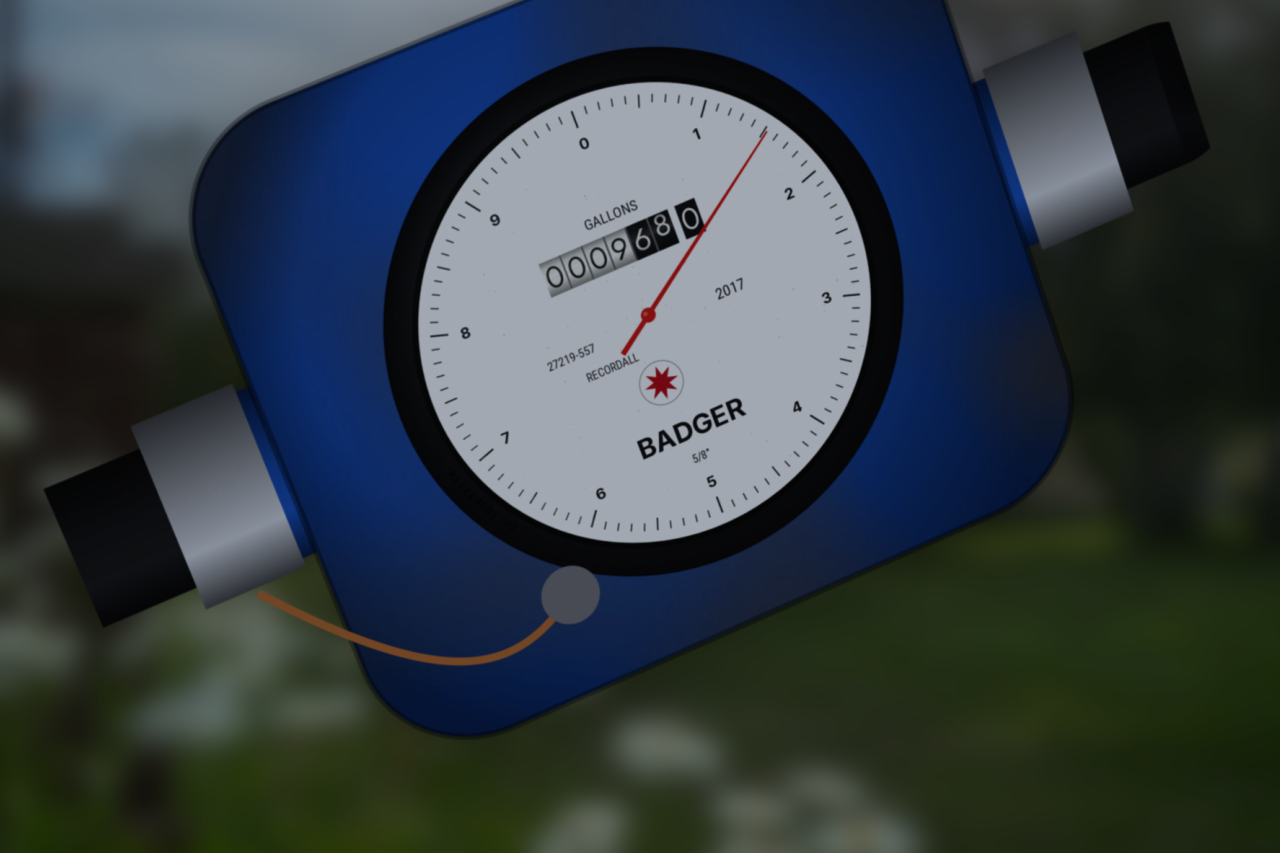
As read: **9681.5** gal
